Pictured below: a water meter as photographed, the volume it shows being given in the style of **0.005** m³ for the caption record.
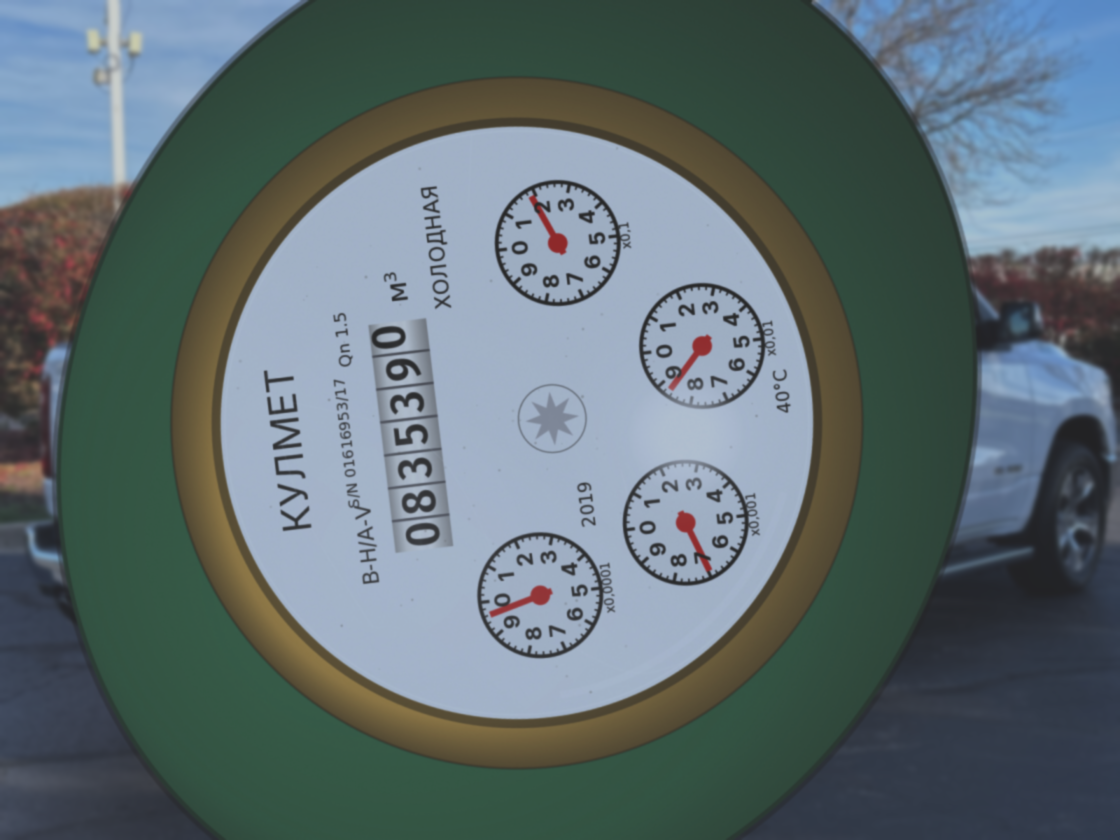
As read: **835390.1869** m³
